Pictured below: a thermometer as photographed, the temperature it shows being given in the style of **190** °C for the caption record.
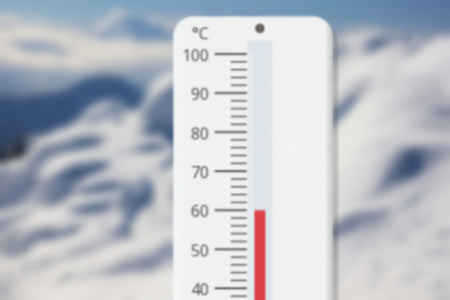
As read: **60** °C
